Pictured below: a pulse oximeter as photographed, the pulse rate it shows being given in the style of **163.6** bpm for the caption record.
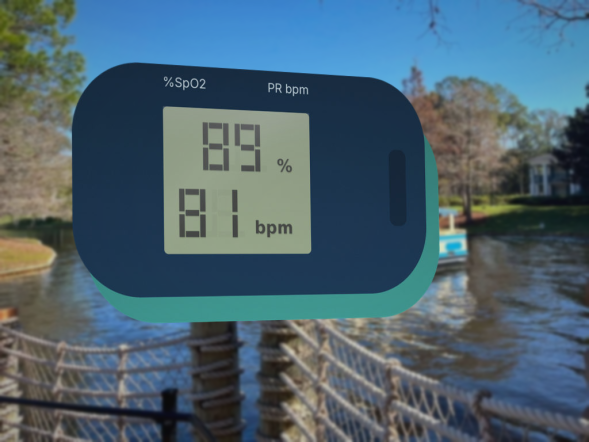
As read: **81** bpm
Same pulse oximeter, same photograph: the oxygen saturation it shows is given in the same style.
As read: **89** %
